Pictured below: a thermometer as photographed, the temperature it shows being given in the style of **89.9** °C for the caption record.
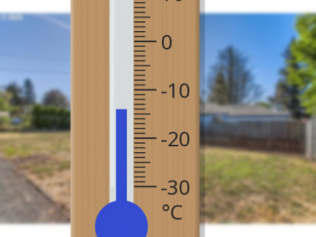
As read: **-14** °C
